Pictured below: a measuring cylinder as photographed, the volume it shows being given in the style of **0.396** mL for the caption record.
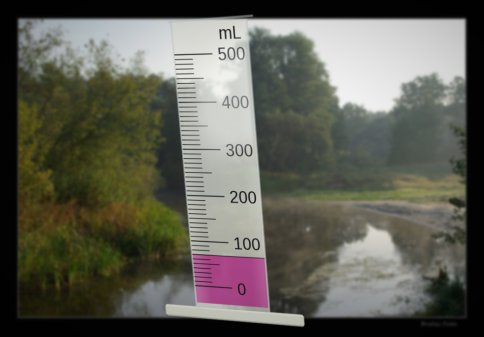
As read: **70** mL
